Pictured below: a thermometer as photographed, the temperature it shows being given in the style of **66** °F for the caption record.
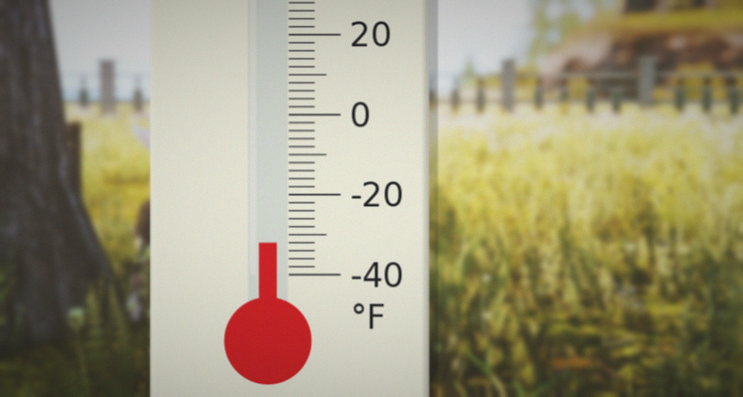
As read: **-32** °F
